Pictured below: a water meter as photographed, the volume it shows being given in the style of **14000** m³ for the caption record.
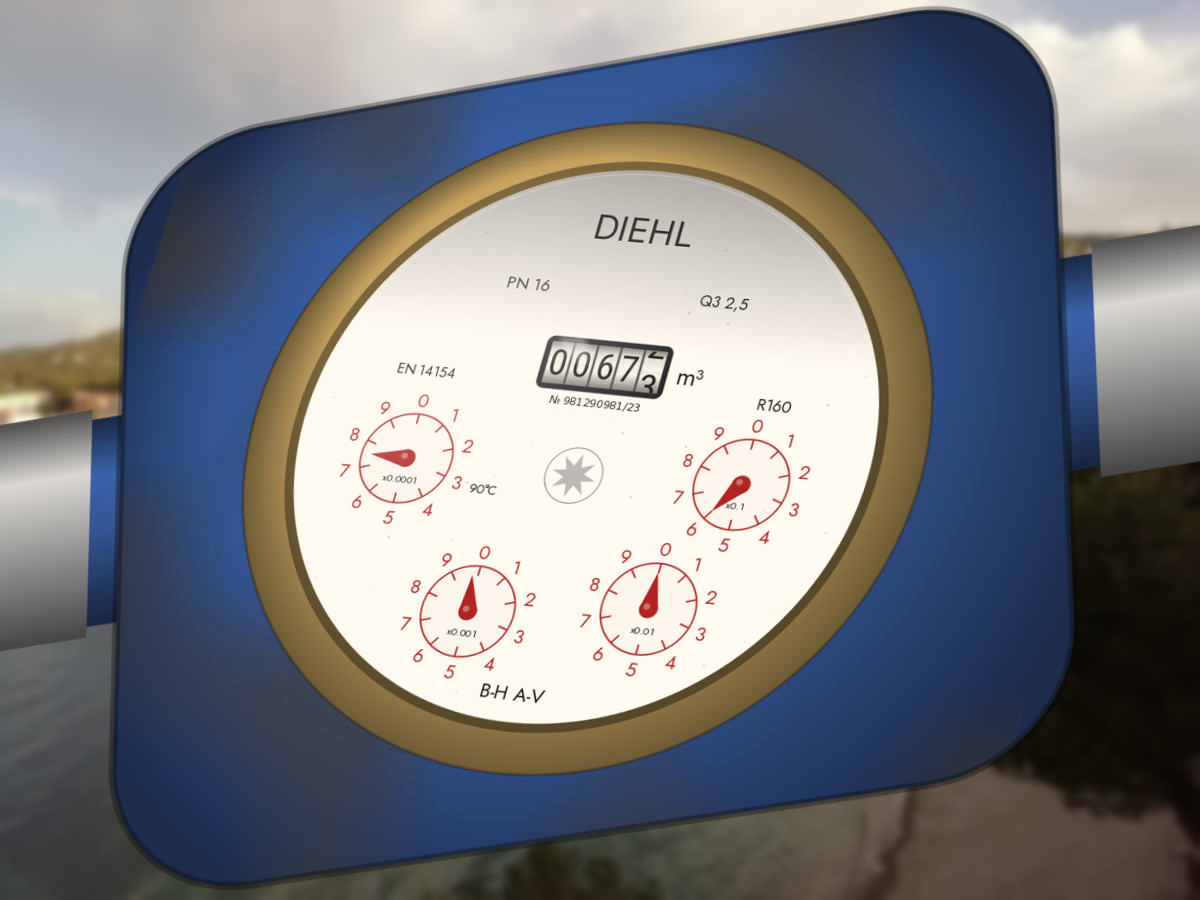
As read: **672.5997** m³
